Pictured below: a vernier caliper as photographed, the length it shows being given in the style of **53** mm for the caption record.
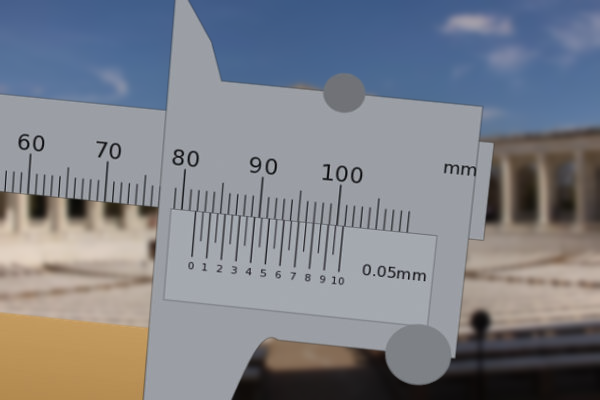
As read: **81.8** mm
